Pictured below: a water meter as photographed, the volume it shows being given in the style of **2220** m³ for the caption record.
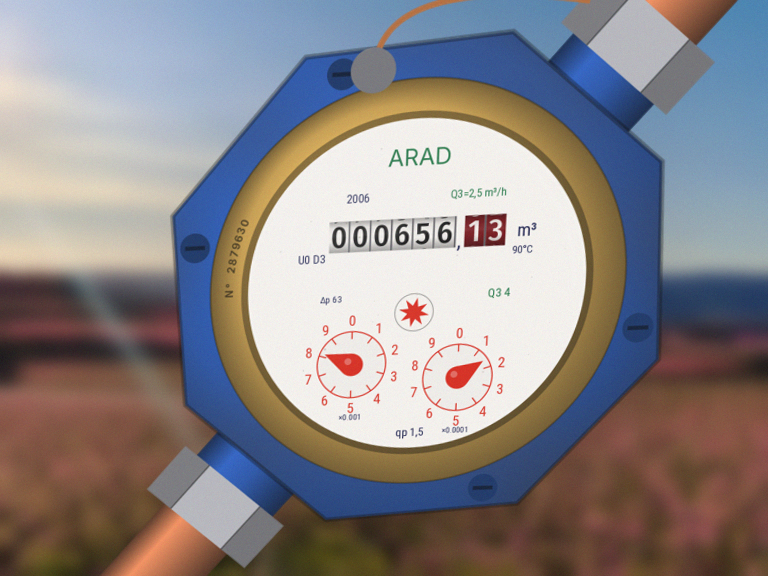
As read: **656.1381** m³
